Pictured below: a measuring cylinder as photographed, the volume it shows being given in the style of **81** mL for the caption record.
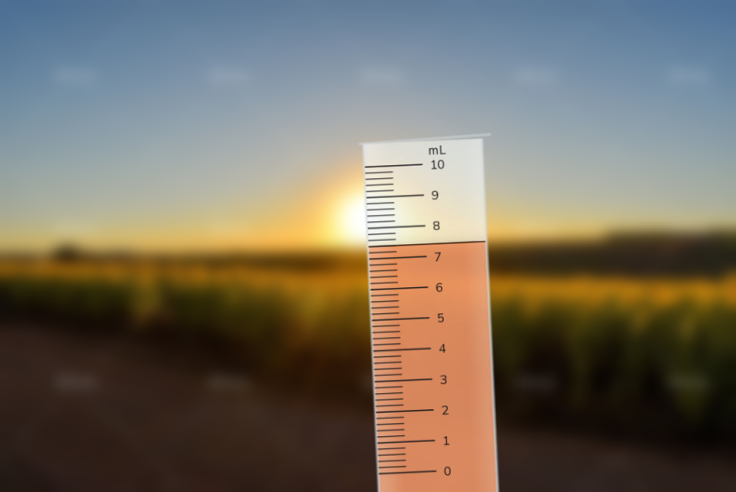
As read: **7.4** mL
